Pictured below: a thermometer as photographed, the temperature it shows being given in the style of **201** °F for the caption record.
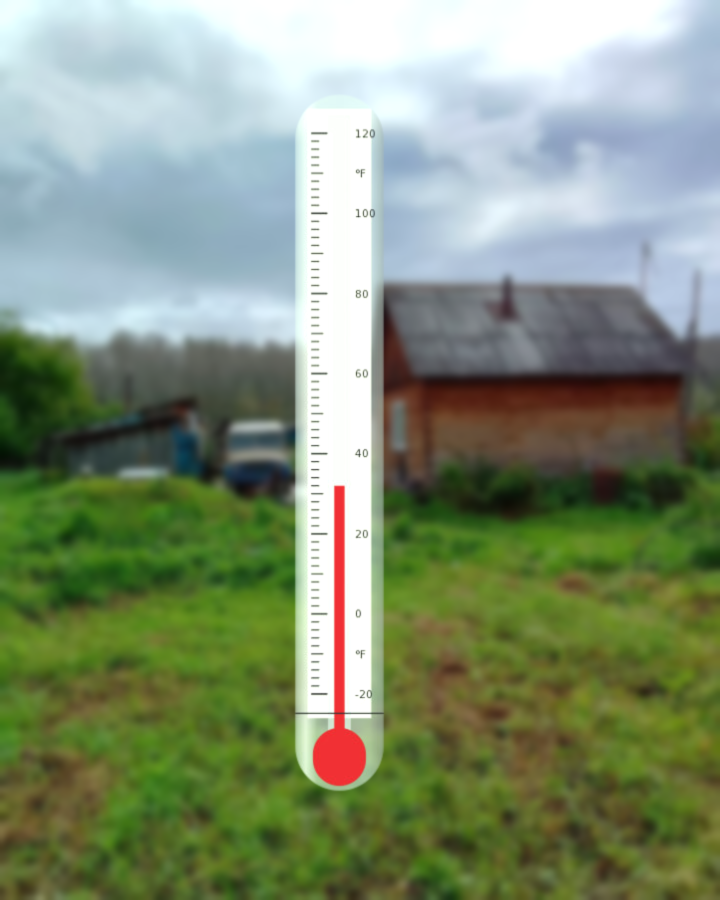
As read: **32** °F
